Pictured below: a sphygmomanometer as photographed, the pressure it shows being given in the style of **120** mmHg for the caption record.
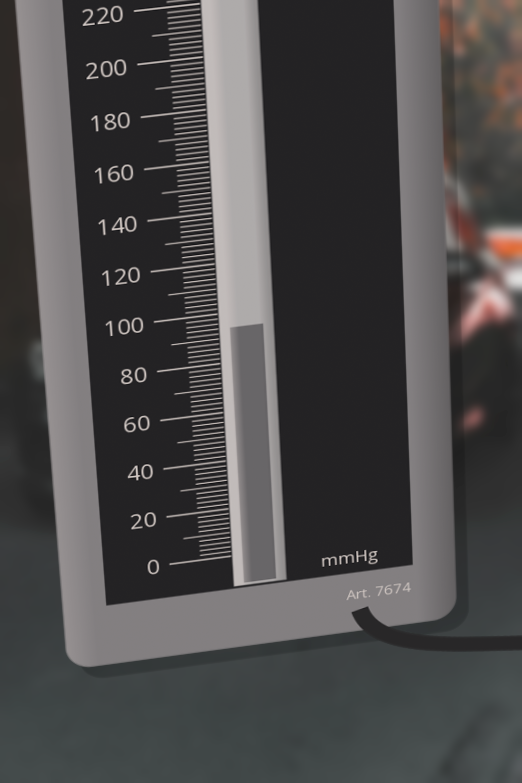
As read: **94** mmHg
